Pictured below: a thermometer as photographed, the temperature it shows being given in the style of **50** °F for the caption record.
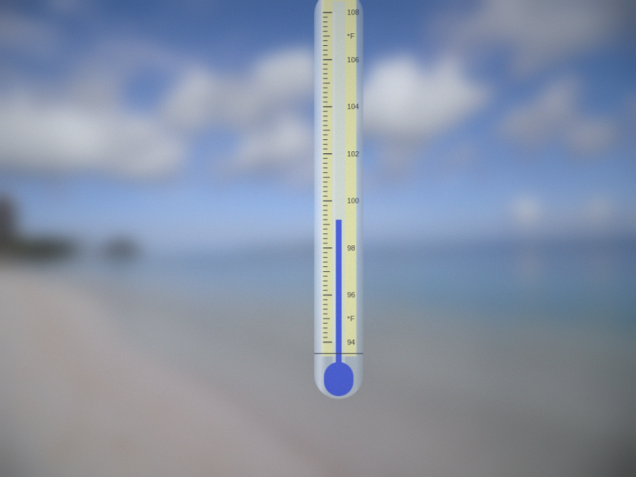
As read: **99.2** °F
